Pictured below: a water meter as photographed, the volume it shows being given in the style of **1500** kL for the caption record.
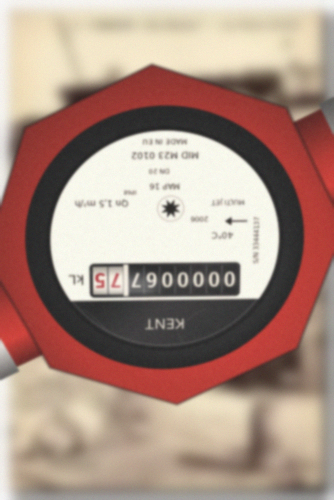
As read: **67.75** kL
